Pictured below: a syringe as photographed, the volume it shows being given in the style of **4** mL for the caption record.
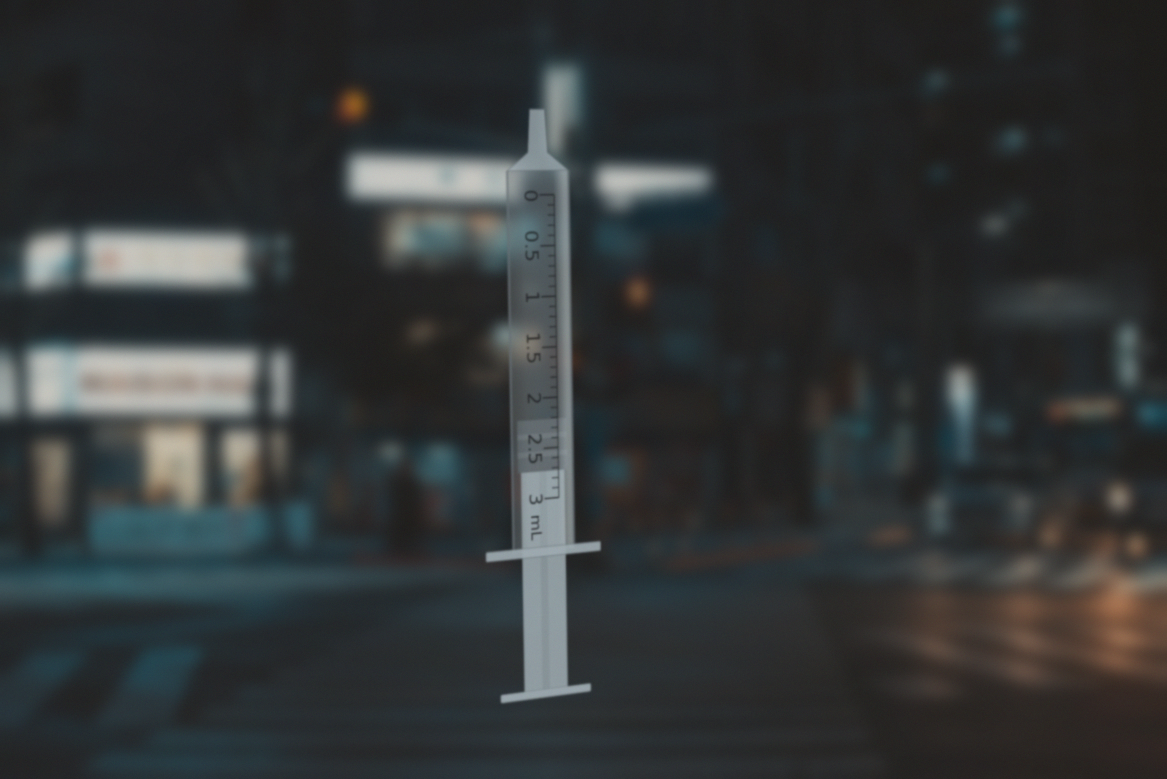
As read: **2.2** mL
